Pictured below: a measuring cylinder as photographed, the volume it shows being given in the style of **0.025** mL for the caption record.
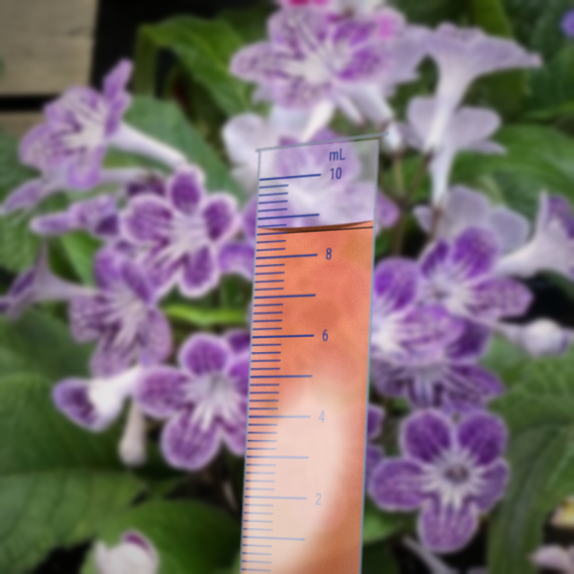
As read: **8.6** mL
